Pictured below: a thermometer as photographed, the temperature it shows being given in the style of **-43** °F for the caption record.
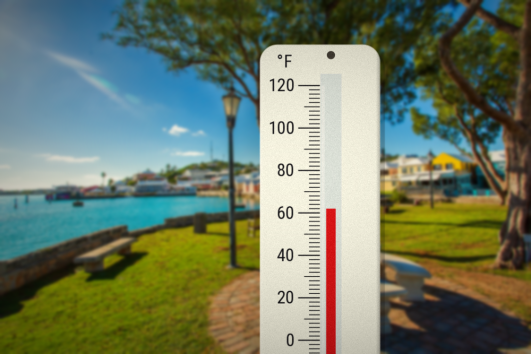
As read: **62** °F
